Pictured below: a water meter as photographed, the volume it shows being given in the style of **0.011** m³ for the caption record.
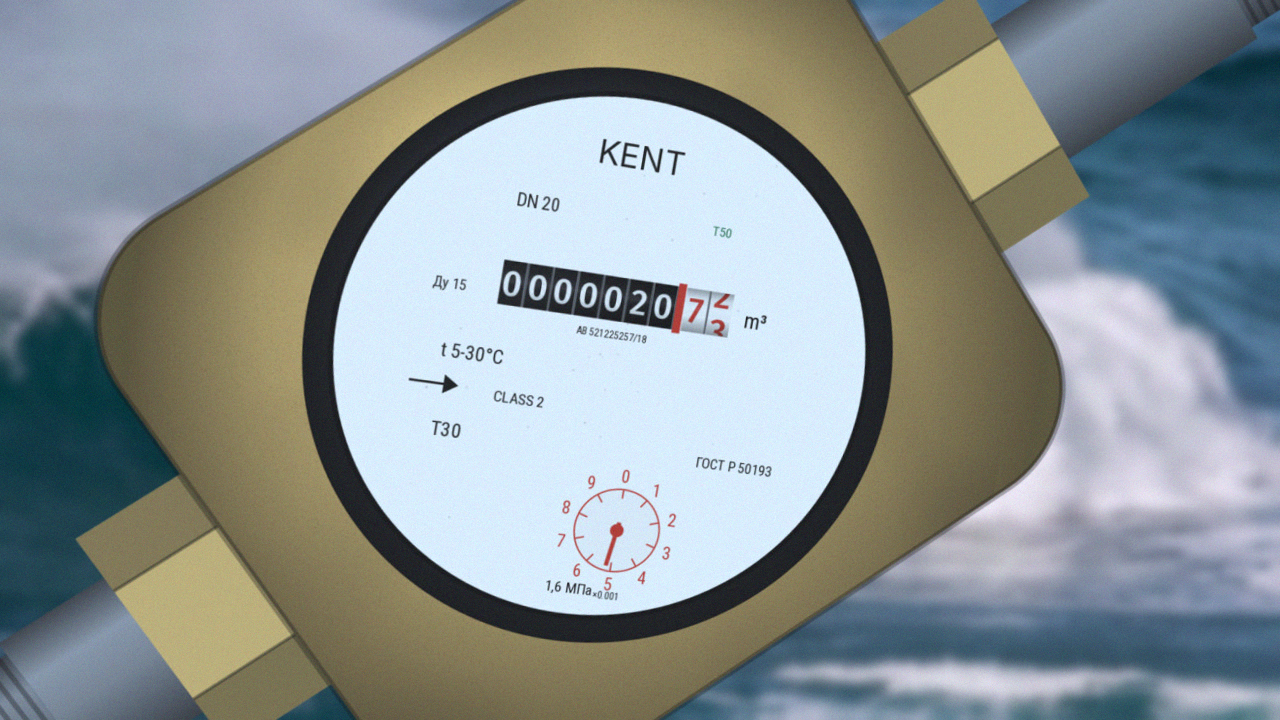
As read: **20.725** m³
